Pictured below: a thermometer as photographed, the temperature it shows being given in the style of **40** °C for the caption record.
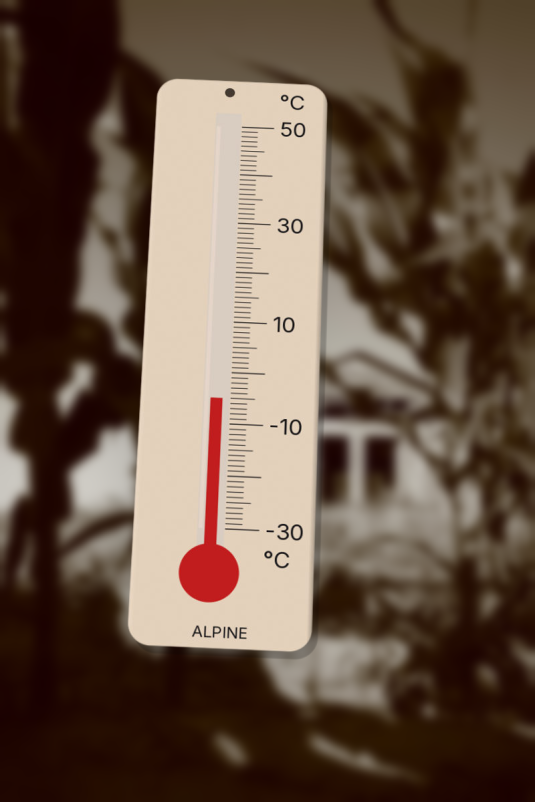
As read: **-5** °C
